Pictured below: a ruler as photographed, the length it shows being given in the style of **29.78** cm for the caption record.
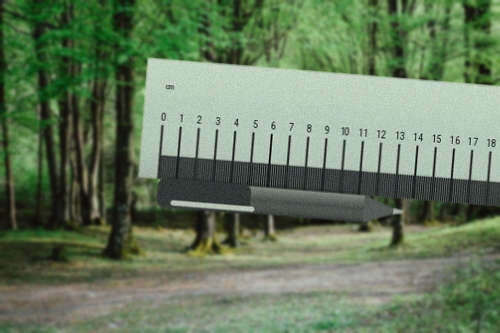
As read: **13.5** cm
